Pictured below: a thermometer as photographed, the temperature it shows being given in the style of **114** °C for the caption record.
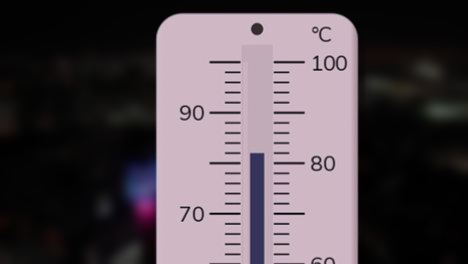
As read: **82** °C
